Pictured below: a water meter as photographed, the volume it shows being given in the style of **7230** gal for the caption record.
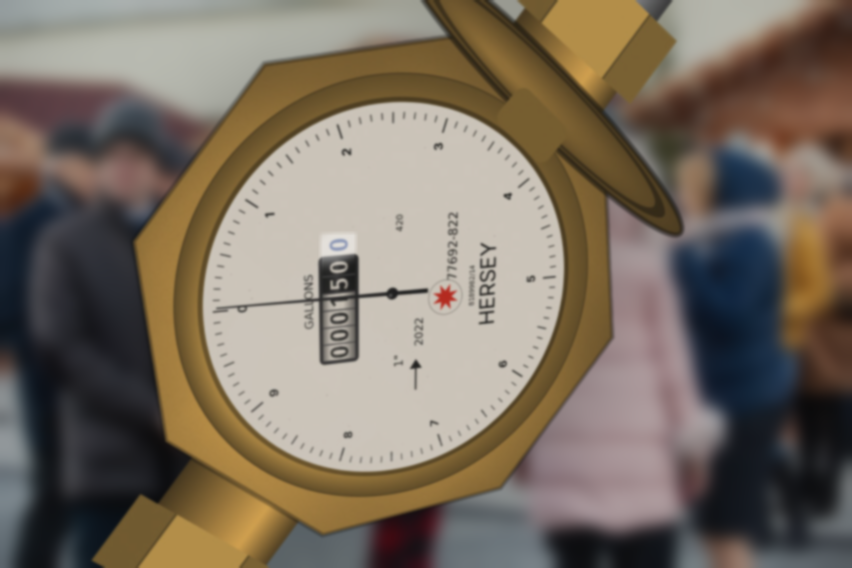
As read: **1500.0** gal
